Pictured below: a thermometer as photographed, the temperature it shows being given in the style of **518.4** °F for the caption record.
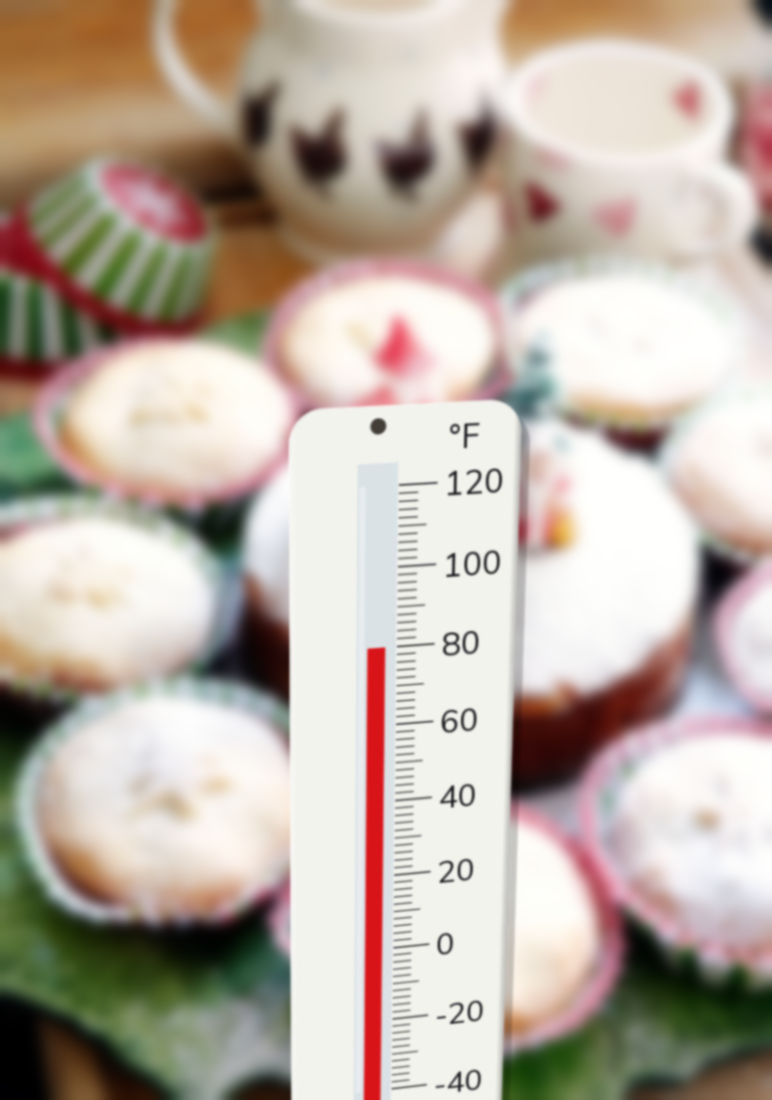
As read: **80** °F
